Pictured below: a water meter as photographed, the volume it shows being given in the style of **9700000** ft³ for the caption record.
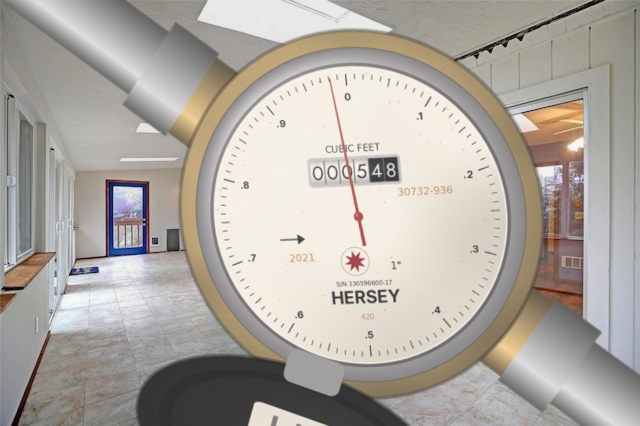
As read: **547.98** ft³
